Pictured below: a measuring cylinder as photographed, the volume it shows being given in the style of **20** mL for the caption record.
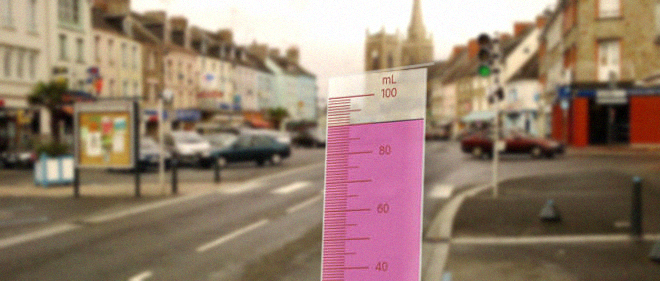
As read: **90** mL
